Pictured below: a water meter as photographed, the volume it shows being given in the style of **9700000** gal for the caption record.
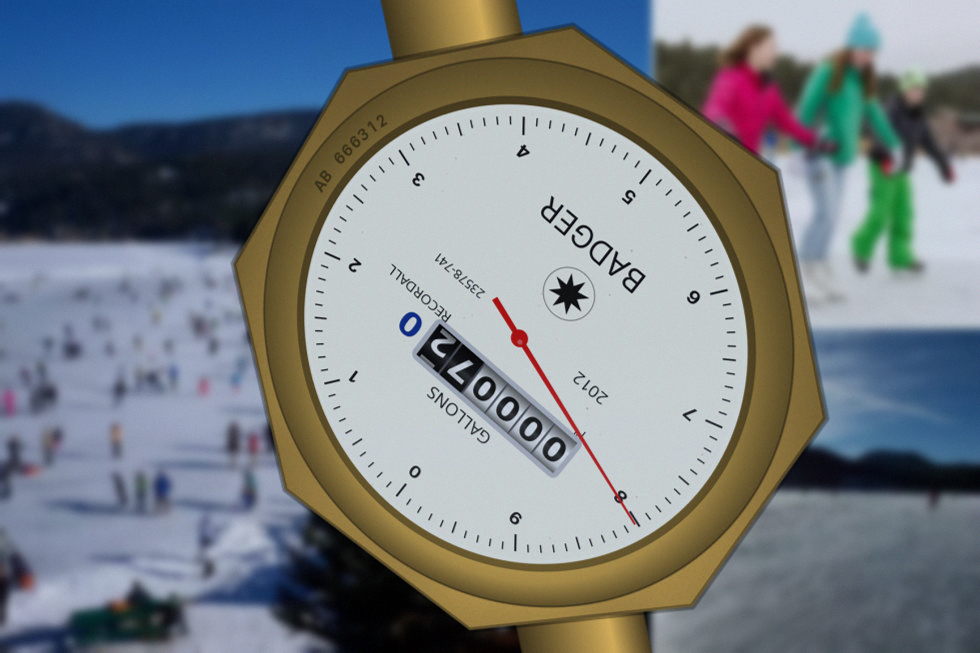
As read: **718.0** gal
